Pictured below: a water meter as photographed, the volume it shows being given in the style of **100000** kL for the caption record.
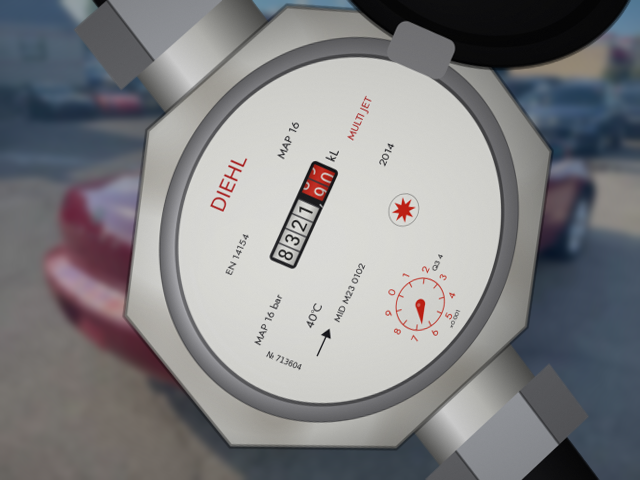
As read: **8321.896** kL
